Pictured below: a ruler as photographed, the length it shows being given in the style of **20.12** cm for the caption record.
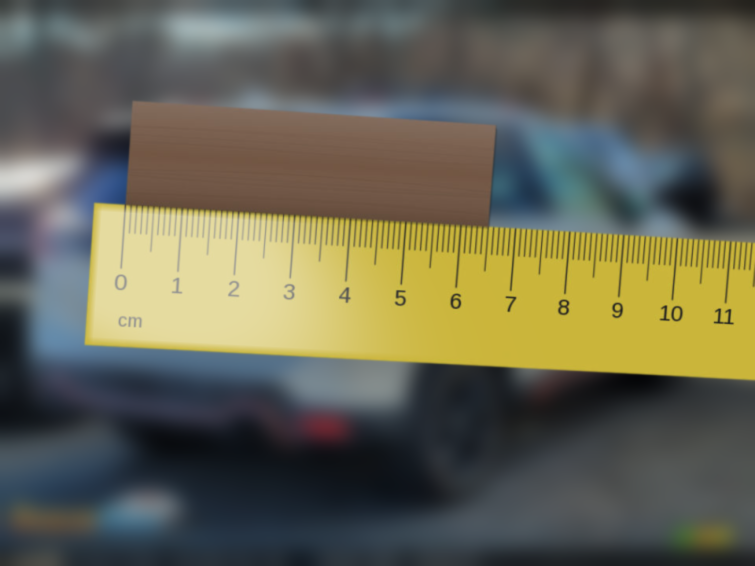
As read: **6.5** cm
